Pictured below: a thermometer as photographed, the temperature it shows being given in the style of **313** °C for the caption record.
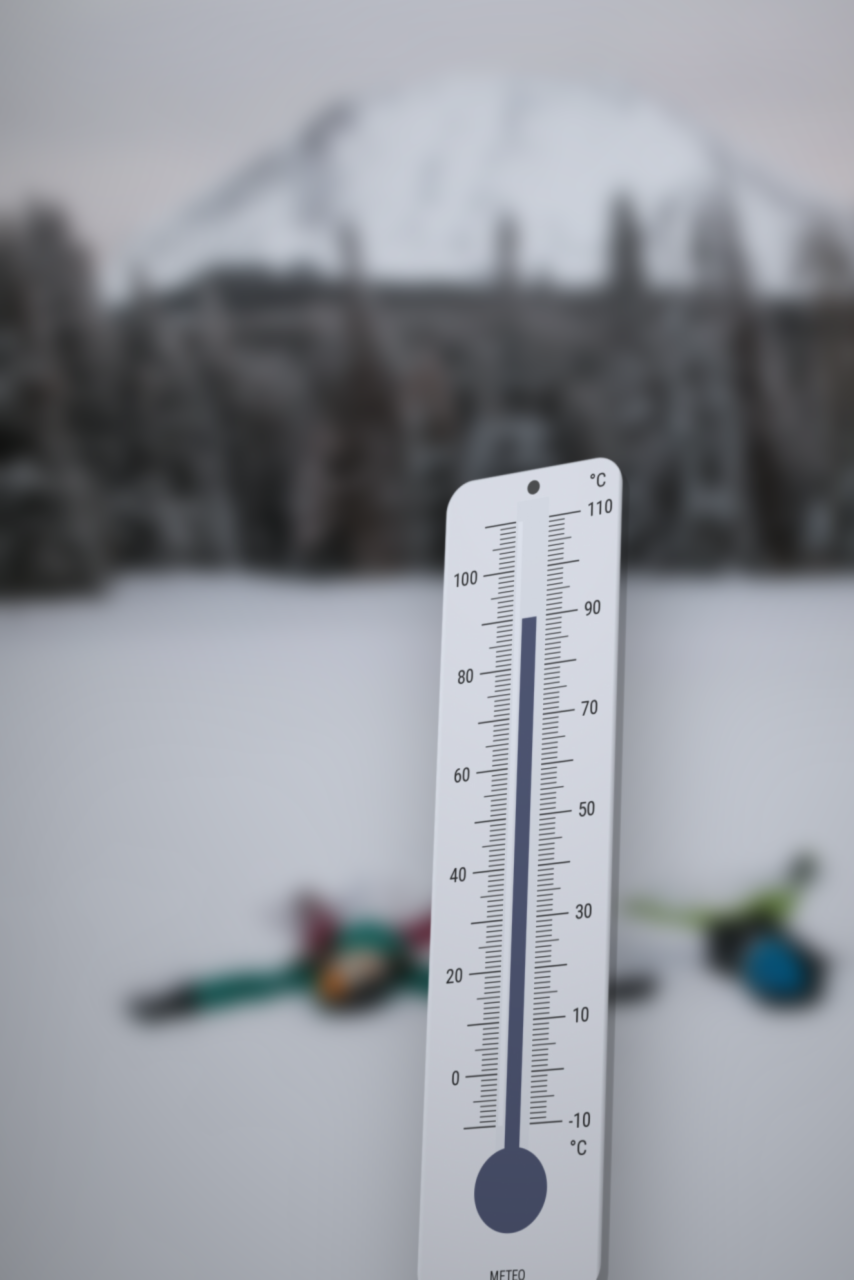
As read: **90** °C
